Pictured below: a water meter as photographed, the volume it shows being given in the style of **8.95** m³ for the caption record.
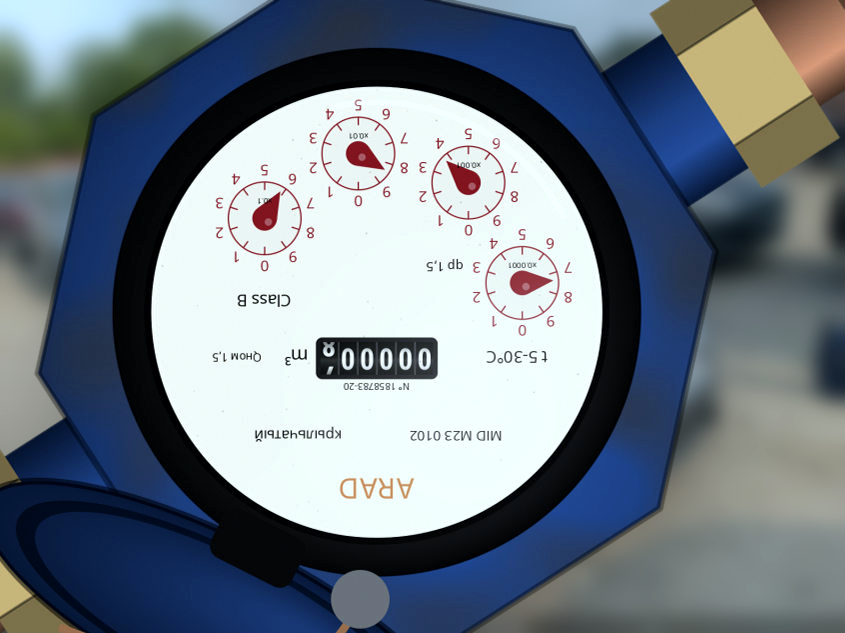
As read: **7.5837** m³
